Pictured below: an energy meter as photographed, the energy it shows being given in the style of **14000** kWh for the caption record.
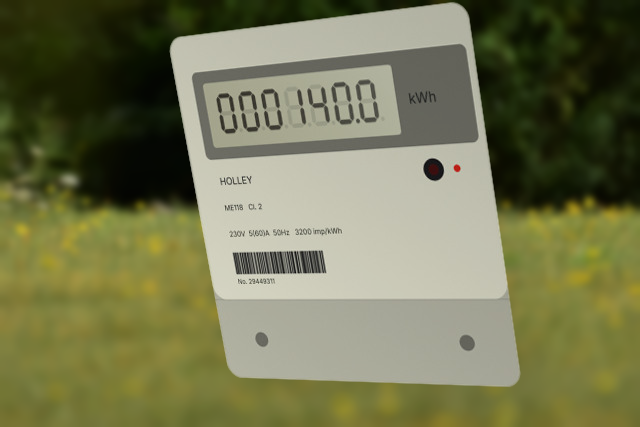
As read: **140.0** kWh
